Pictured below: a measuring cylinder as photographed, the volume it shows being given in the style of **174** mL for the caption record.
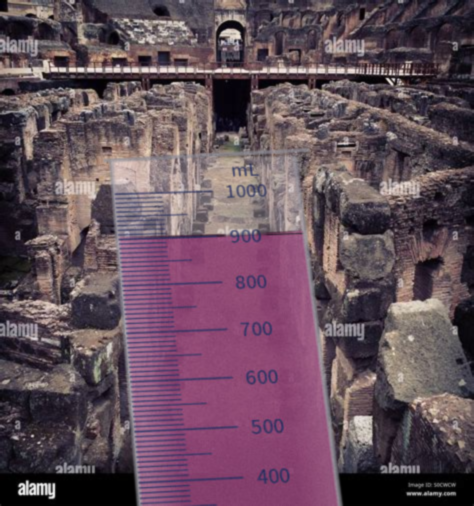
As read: **900** mL
